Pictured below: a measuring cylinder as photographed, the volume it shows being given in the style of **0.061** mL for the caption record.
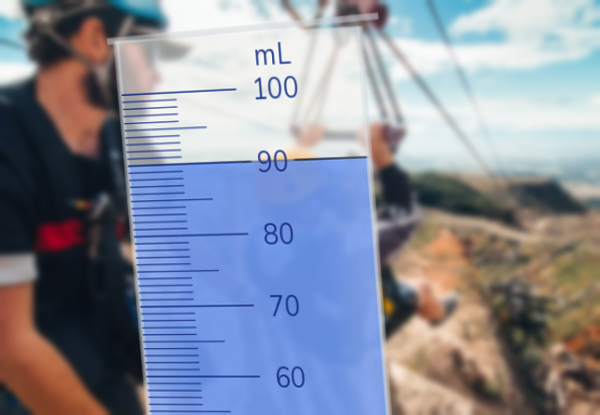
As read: **90** mL
